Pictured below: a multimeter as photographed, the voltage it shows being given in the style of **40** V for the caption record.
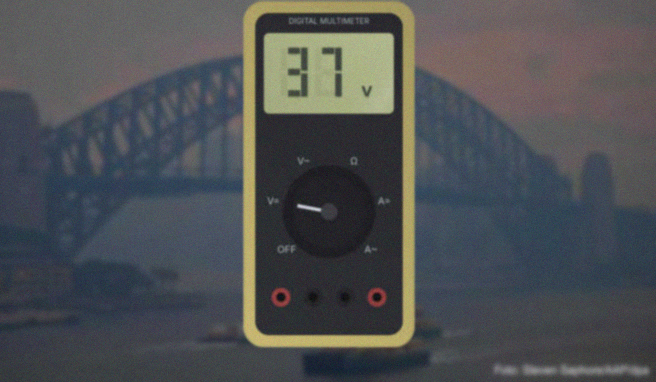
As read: **37** V
